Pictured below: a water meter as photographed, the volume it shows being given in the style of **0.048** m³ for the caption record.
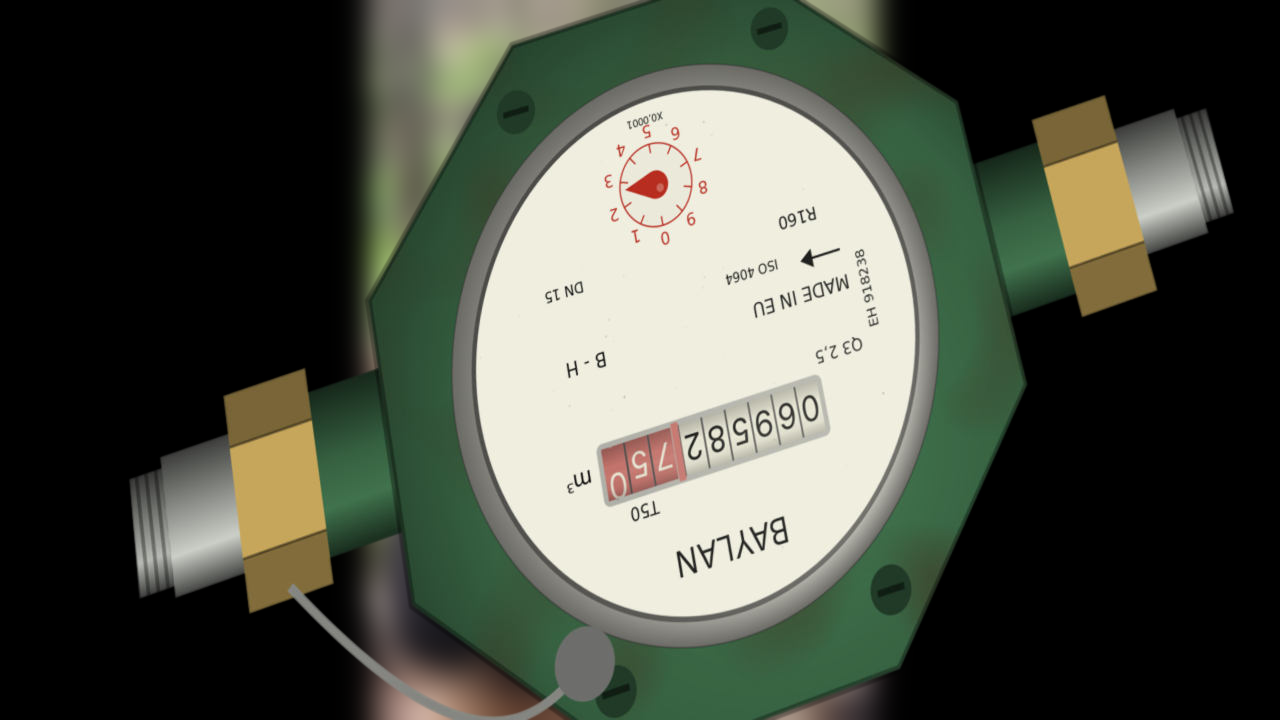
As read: **69582.7502** m³
